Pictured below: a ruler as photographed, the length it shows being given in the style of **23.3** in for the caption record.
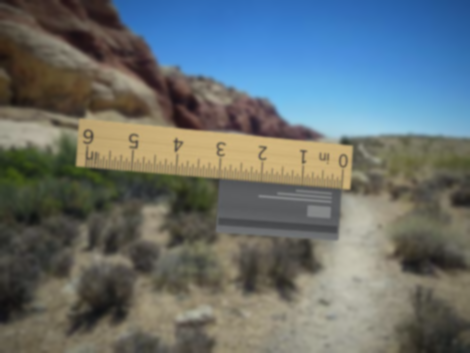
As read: **3** in
